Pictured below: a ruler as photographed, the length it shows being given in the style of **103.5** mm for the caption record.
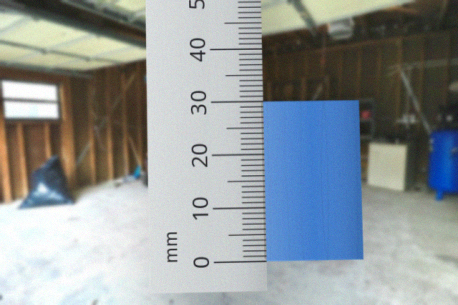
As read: **30** mm
